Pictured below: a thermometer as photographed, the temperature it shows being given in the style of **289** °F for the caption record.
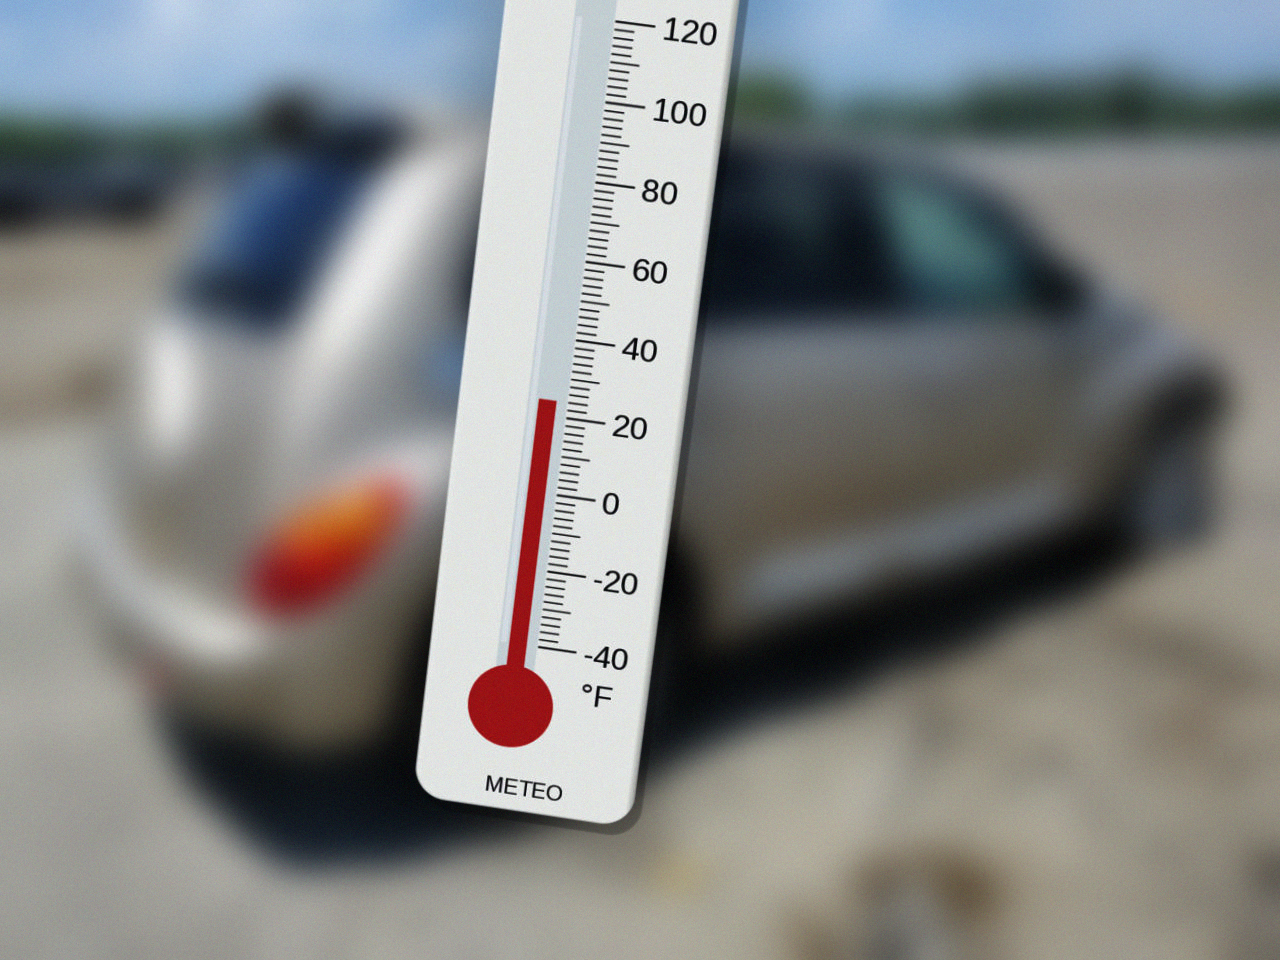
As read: **24** °F
